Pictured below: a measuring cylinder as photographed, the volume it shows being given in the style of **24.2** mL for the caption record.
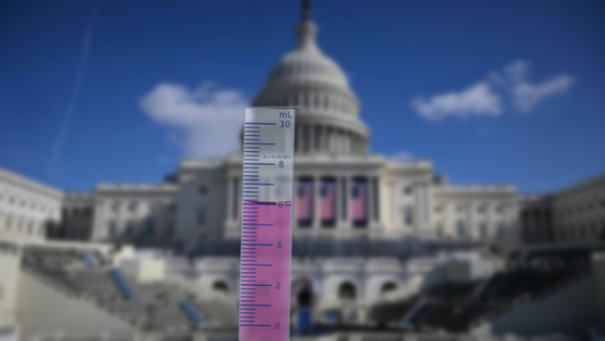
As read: **6** mL
